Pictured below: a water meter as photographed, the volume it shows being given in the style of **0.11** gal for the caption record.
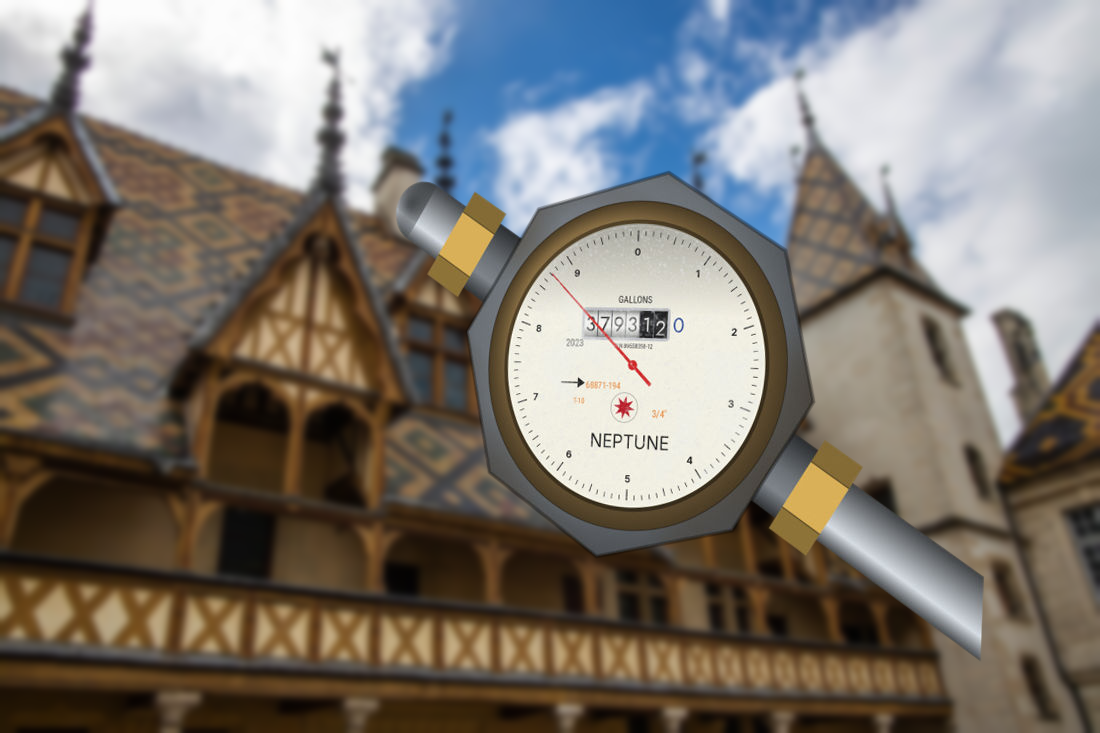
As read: **3793118.7** gal
